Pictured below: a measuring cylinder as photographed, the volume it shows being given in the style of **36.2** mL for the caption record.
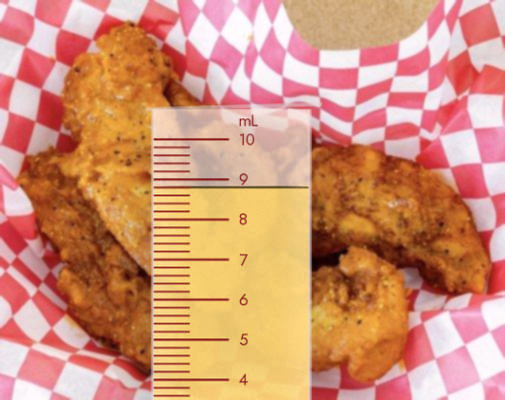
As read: **8.8** mL
